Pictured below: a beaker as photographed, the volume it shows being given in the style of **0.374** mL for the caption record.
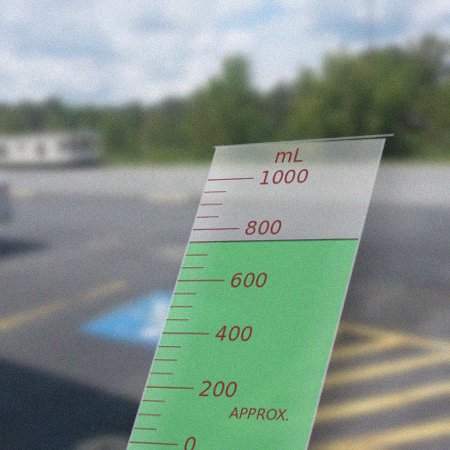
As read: **750** mL
